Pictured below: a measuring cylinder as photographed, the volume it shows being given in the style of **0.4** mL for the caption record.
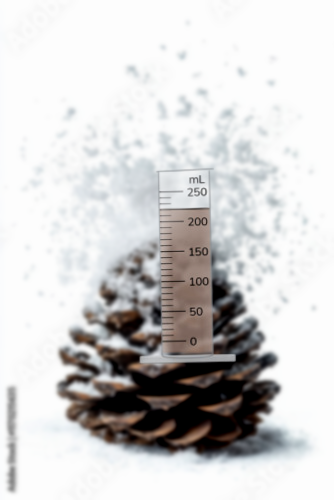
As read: **220** mL
